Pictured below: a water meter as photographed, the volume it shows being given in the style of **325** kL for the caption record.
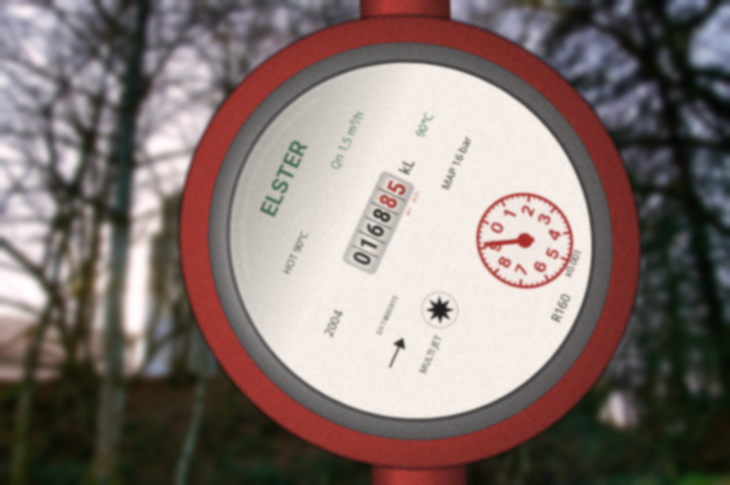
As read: **168.849** kL
